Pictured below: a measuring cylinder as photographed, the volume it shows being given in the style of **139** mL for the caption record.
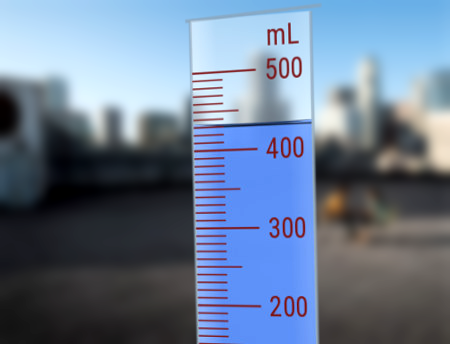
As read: **430** mL
